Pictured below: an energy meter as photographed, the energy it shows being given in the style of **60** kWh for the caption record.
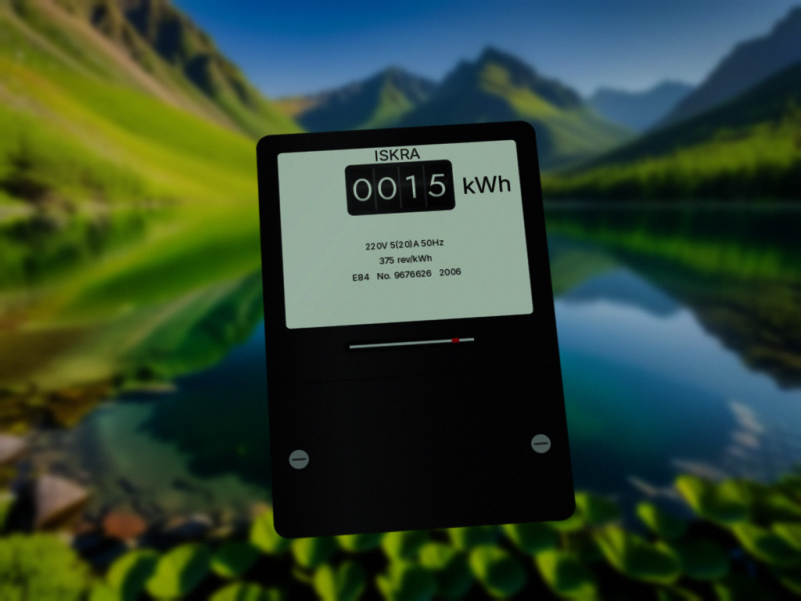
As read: **15** kWh
